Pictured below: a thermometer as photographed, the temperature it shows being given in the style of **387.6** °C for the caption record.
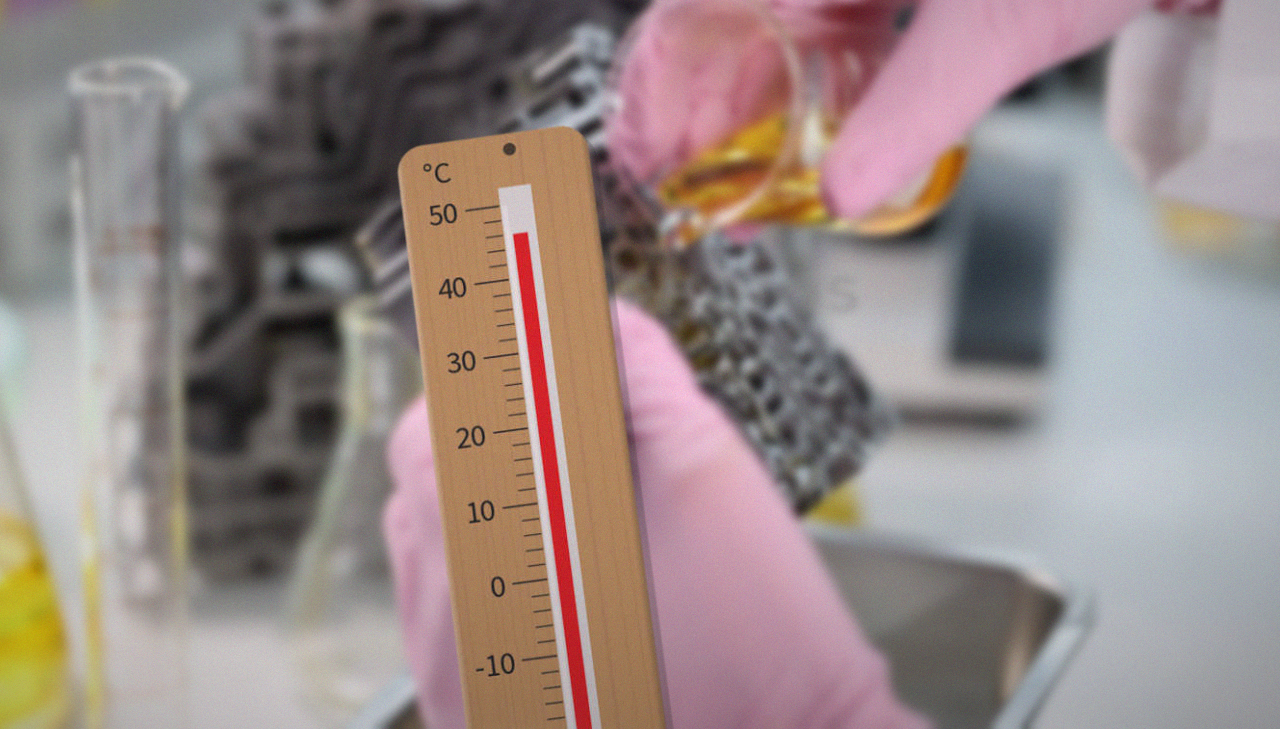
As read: **46** °C
